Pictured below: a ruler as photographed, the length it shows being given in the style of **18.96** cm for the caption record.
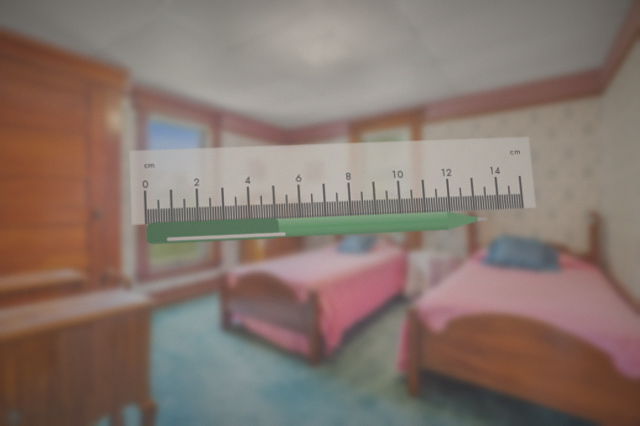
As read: **13.5** cm
